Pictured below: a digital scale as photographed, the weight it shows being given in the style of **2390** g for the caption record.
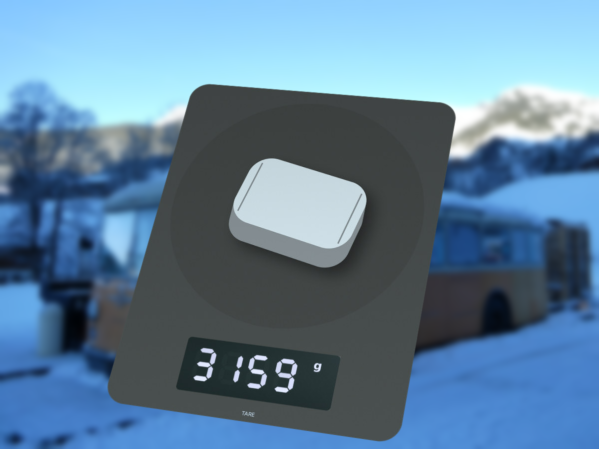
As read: **3159** g
